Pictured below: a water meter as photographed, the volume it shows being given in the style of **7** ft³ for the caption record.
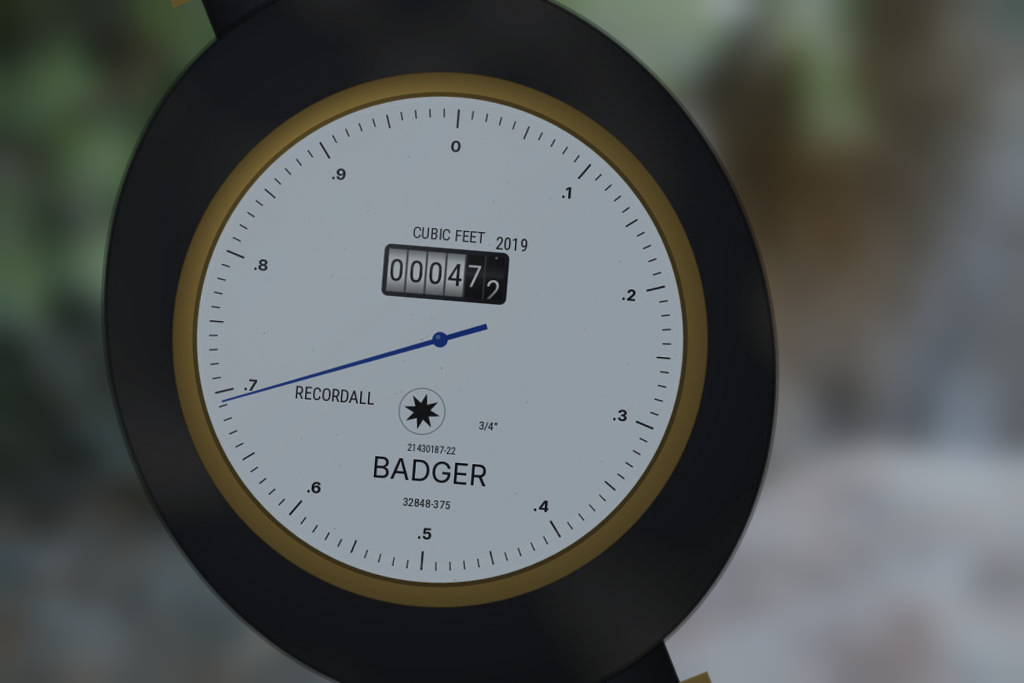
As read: **471.69** ft³
